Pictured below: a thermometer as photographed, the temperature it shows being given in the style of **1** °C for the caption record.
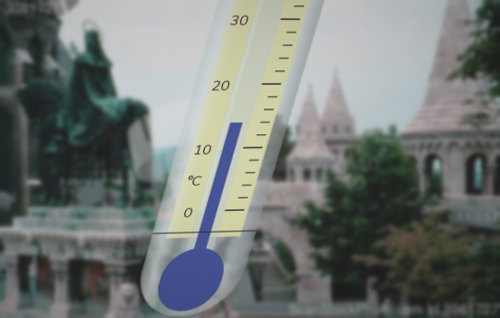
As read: **14** °C
